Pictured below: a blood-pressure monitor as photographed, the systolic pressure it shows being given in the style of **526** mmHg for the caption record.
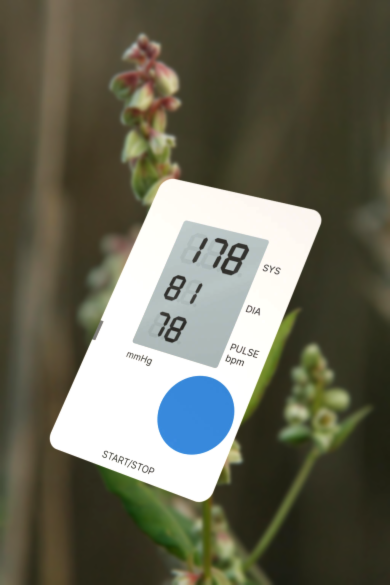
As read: **178** mmHg
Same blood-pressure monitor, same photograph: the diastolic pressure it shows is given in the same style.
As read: **81** mmHg
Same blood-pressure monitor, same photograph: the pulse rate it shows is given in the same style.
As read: **78** bpm
